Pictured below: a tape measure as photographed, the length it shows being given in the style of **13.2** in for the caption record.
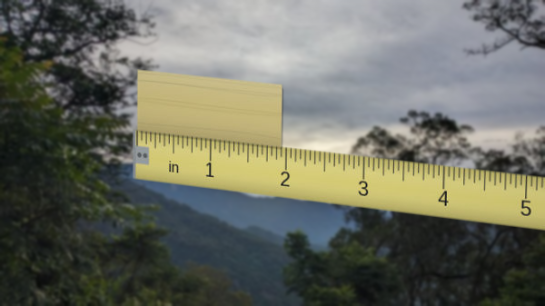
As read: **1.9375** in
